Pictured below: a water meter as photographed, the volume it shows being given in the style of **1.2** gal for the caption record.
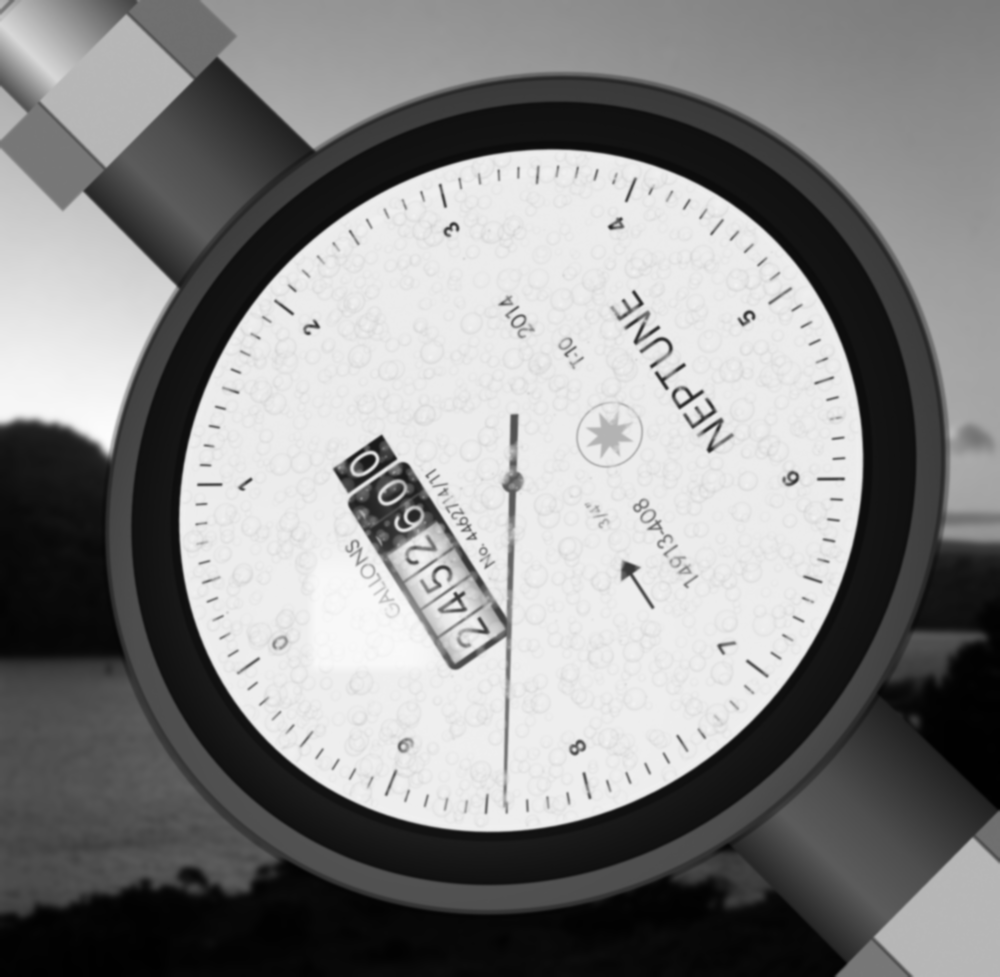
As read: **2452598.4** gal
